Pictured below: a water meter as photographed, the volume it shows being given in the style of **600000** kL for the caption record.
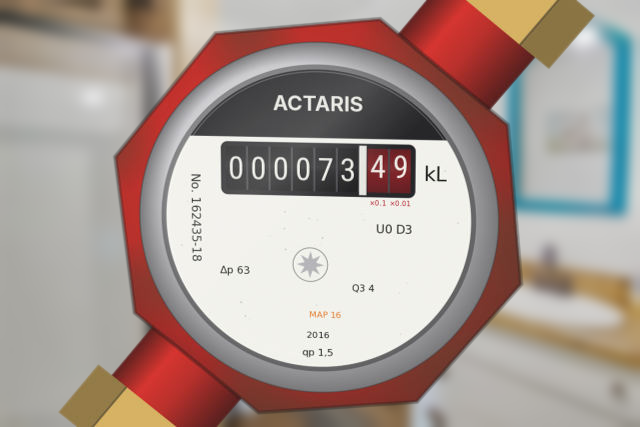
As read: **73.49** kL
